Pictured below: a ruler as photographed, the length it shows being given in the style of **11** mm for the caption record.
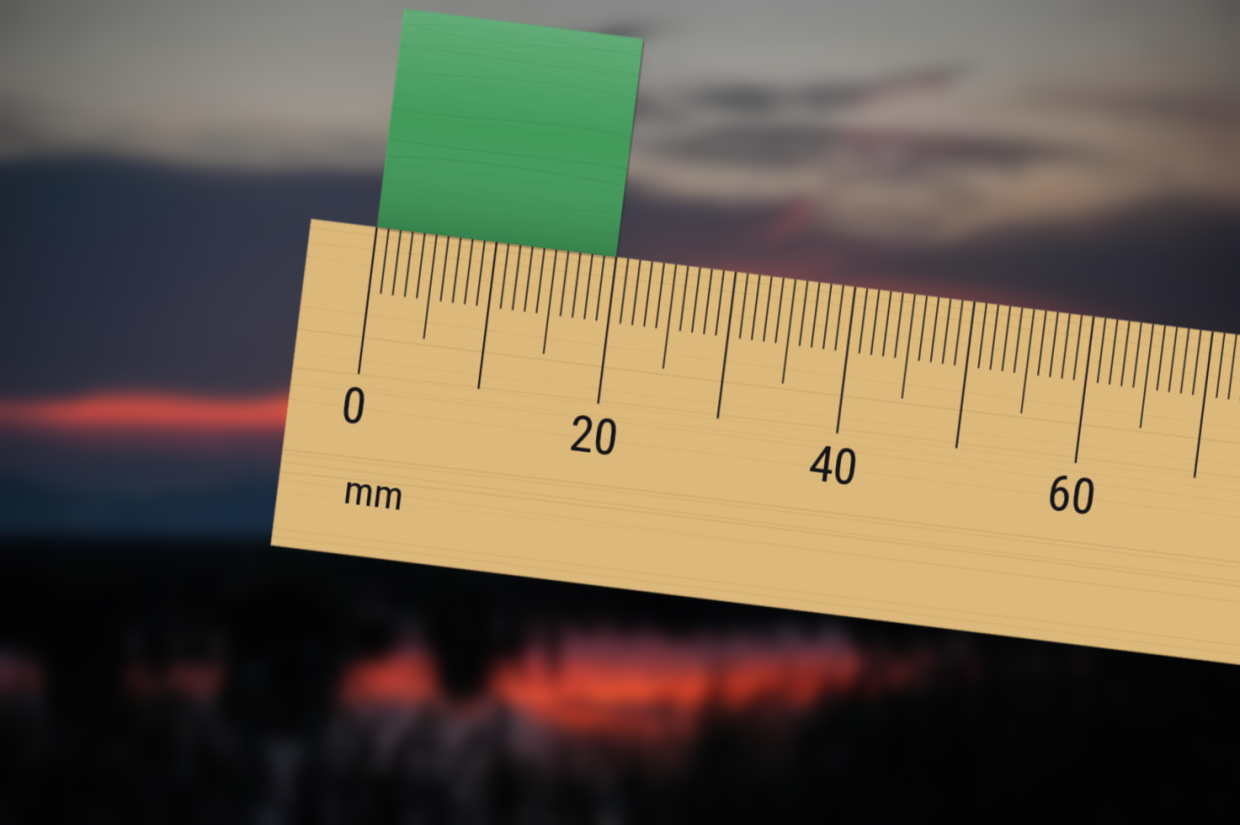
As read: **20** mm
